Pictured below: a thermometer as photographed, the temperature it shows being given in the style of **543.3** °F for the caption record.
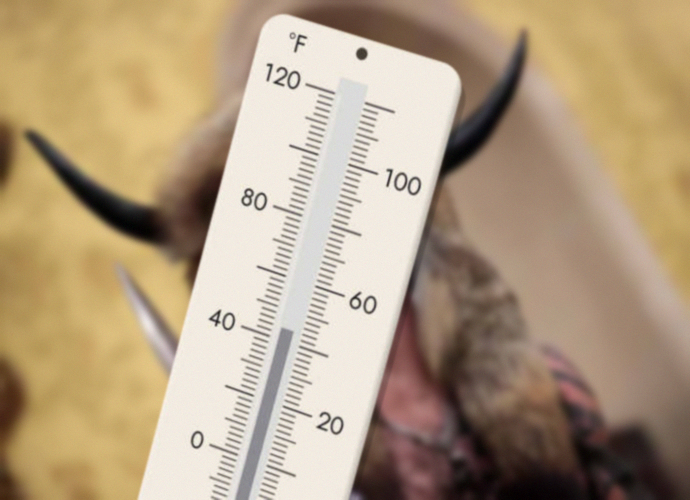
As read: **44** °F
